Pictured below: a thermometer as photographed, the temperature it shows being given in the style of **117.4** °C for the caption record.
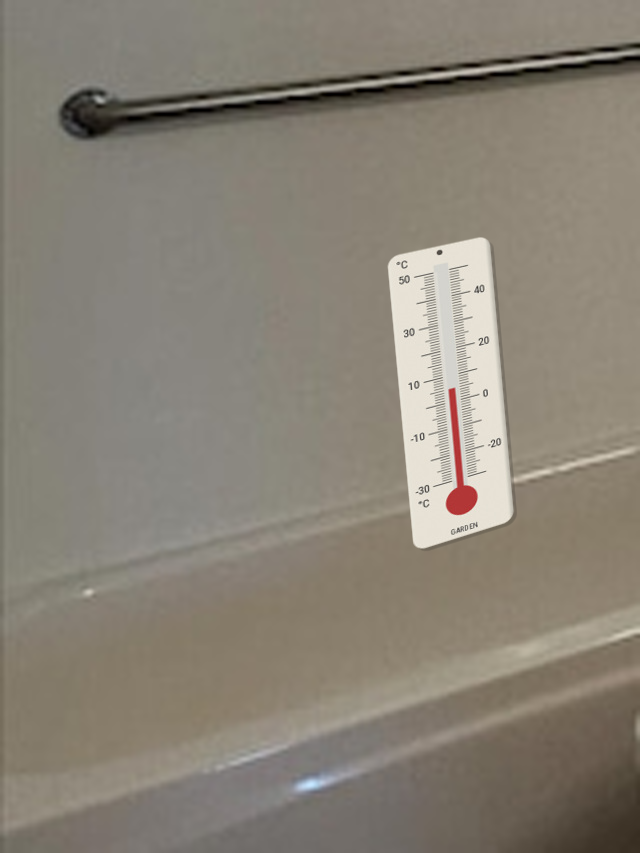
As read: **5** °C
